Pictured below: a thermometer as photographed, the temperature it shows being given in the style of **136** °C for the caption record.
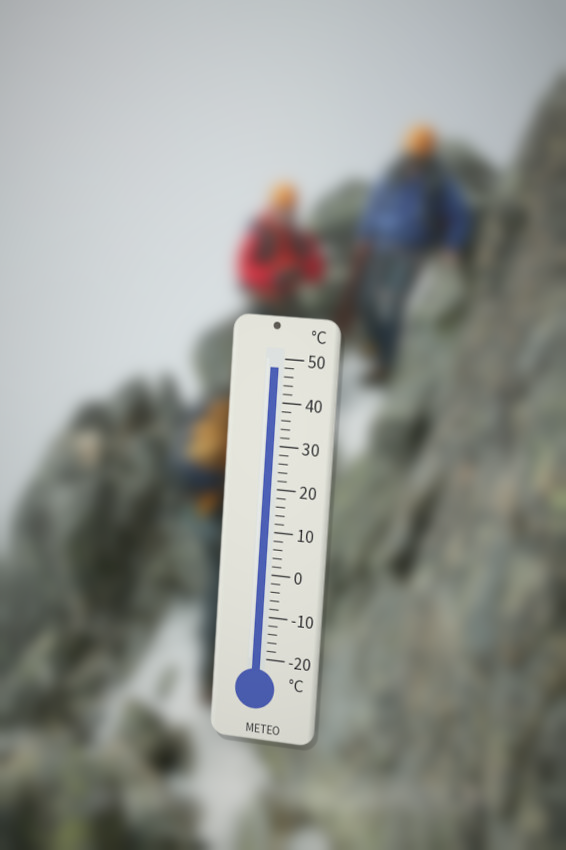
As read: **48** °C
